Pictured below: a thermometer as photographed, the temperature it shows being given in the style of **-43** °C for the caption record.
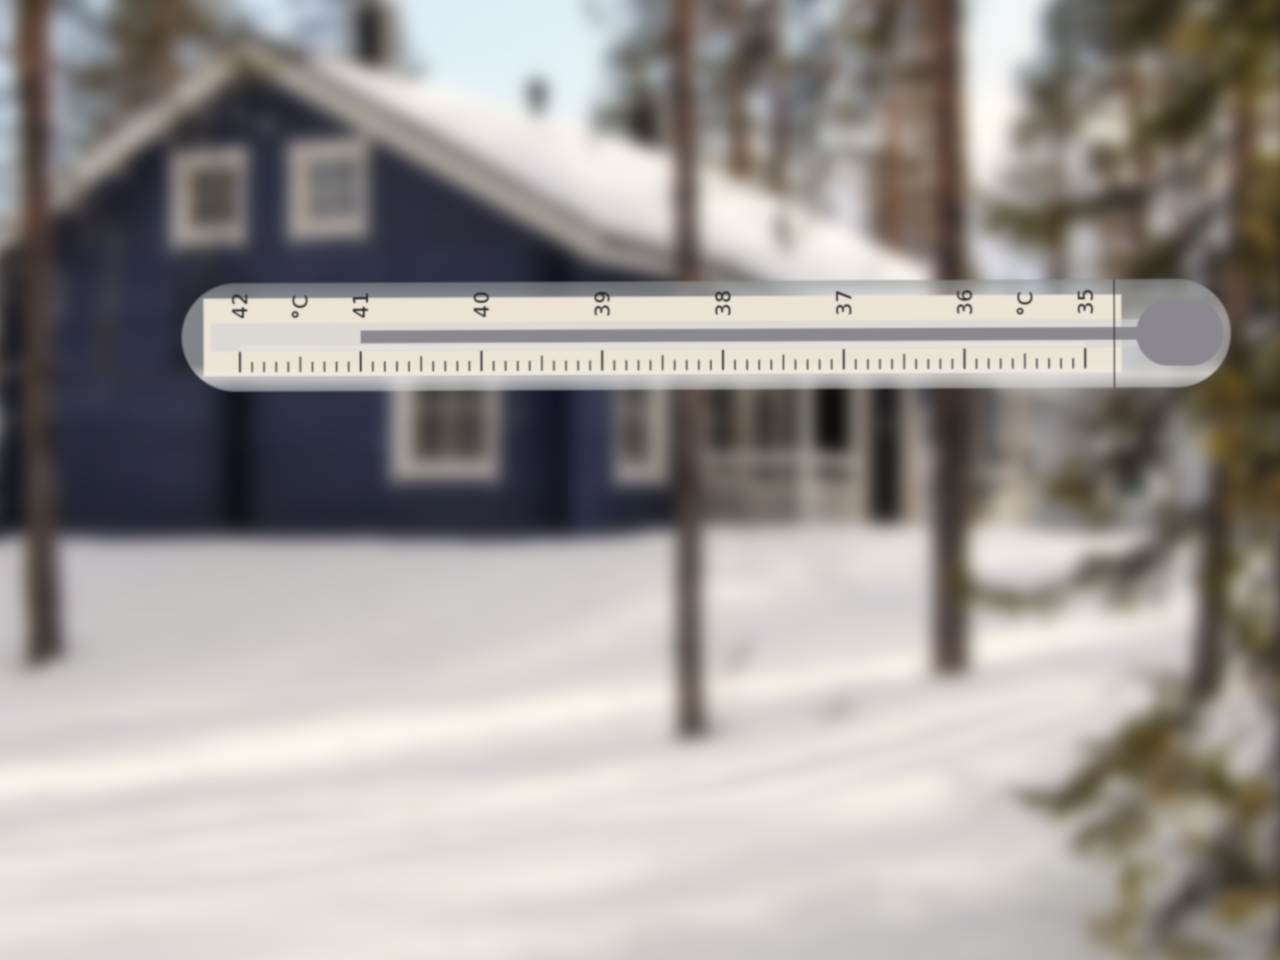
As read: **41** °C
